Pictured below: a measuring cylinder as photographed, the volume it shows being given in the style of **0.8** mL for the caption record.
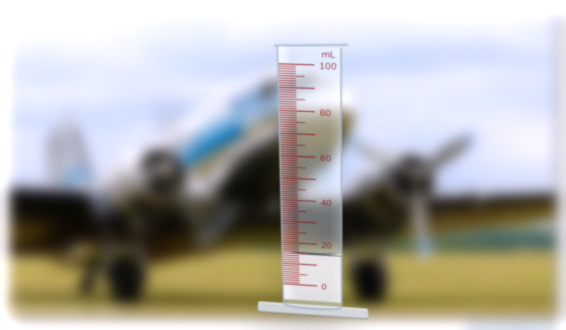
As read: **15** mL
